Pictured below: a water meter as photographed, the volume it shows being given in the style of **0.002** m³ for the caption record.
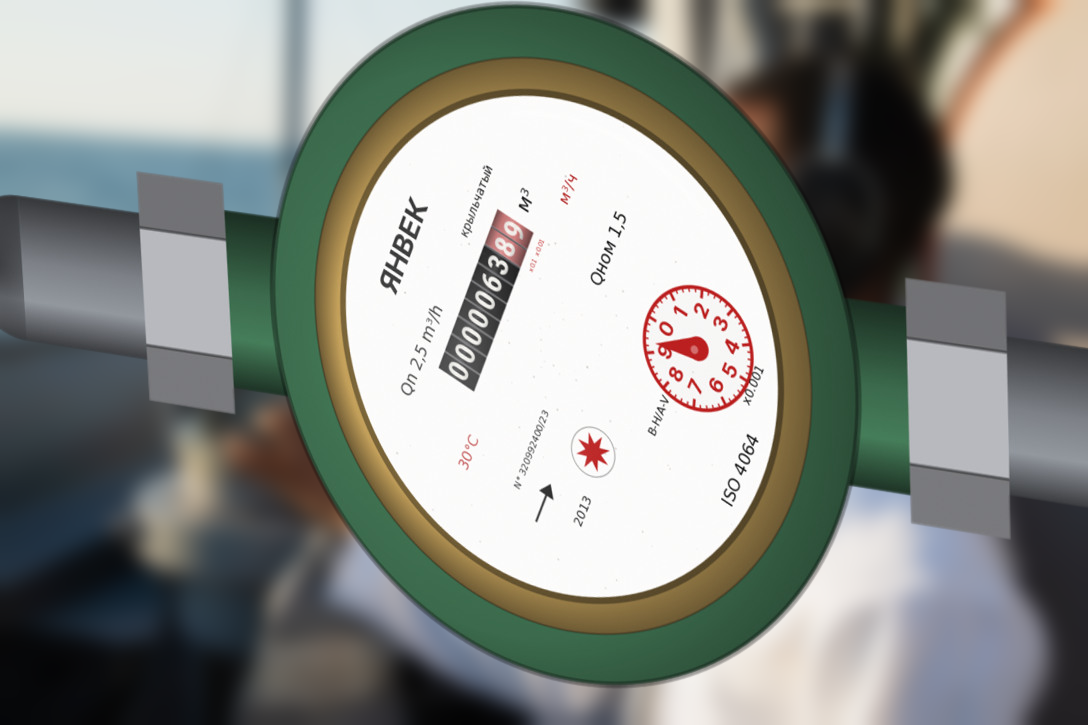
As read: **63.889** m³
